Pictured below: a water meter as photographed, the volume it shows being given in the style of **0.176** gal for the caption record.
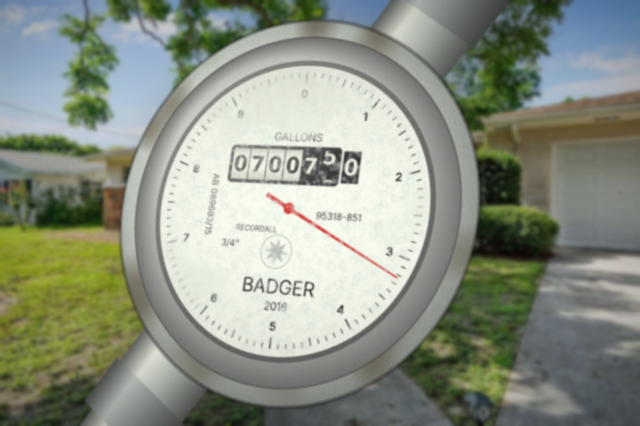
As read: **700753.2** gal
